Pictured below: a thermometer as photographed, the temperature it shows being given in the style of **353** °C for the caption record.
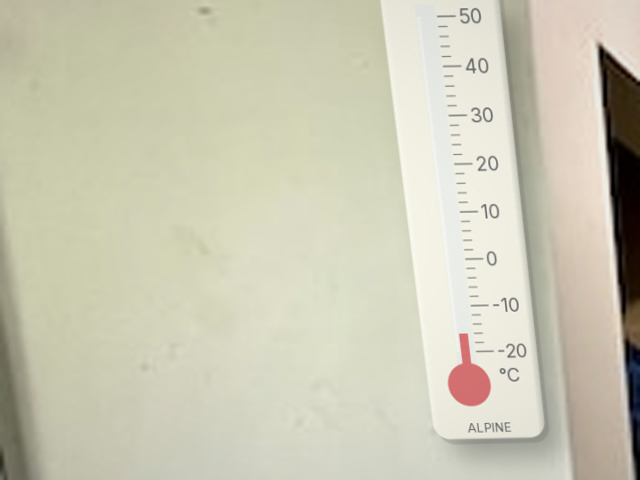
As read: **-16** °C
